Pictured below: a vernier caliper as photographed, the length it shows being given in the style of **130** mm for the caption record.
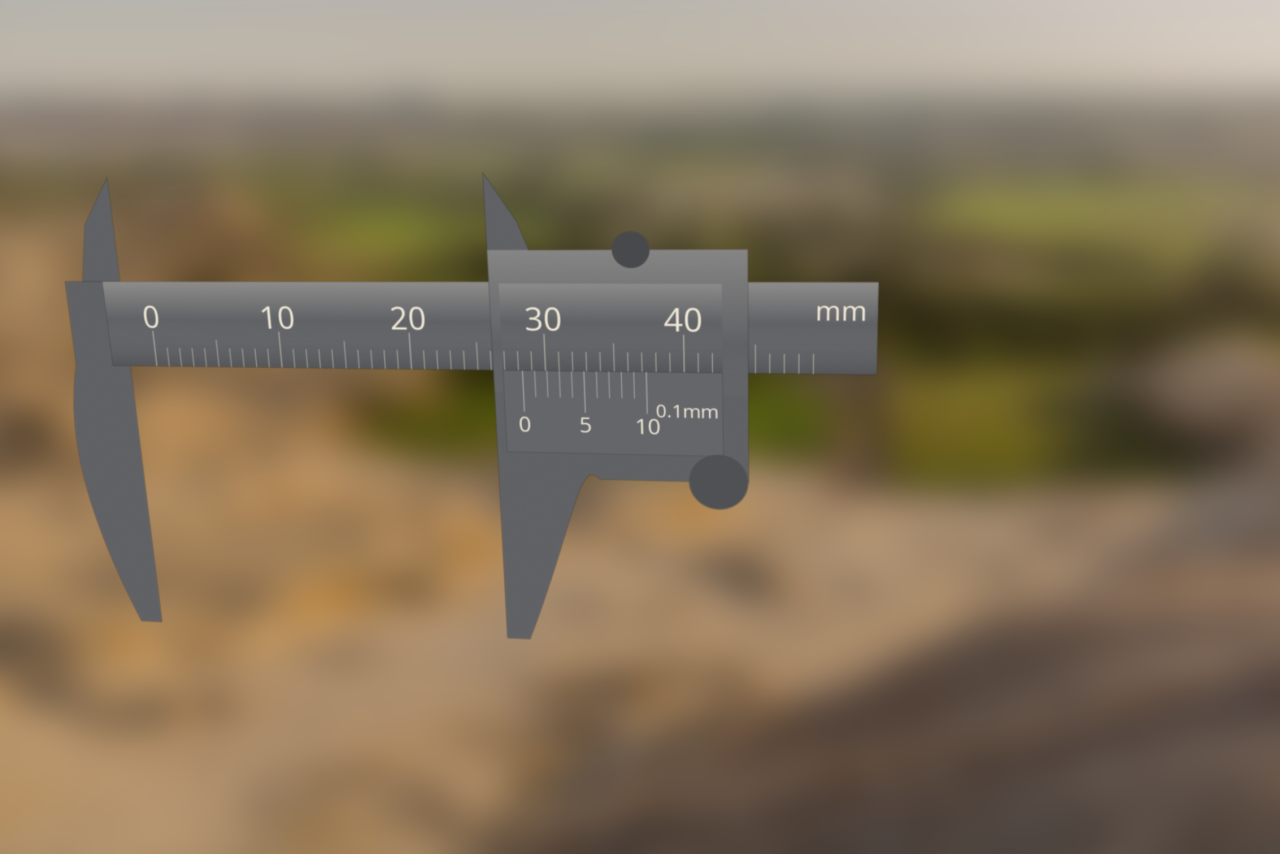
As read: **28.3** mm
